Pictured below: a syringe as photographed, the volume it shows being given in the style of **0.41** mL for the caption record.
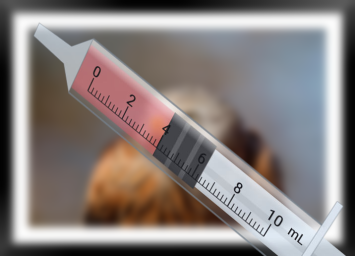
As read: **4** mL
